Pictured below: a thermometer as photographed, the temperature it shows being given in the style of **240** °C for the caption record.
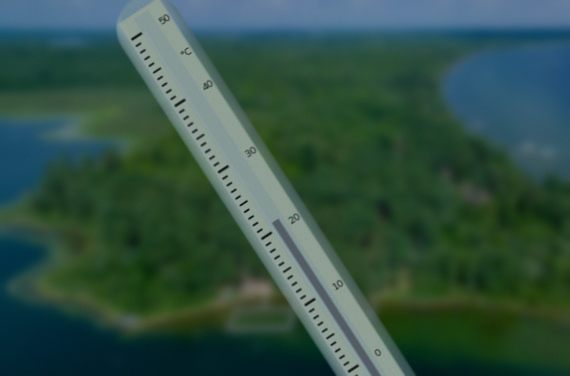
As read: **21** °C
